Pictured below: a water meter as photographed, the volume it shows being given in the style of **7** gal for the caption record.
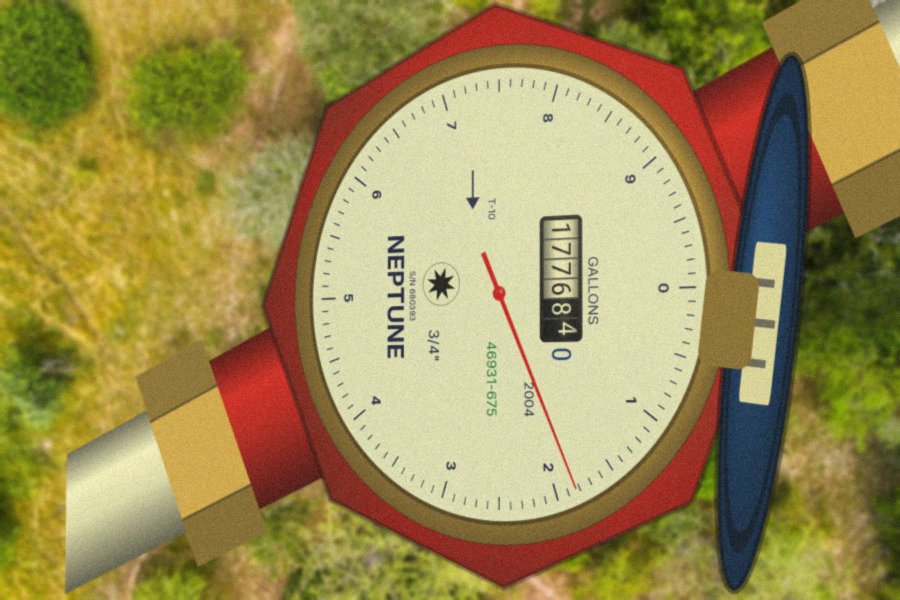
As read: **1776841.8** gal
